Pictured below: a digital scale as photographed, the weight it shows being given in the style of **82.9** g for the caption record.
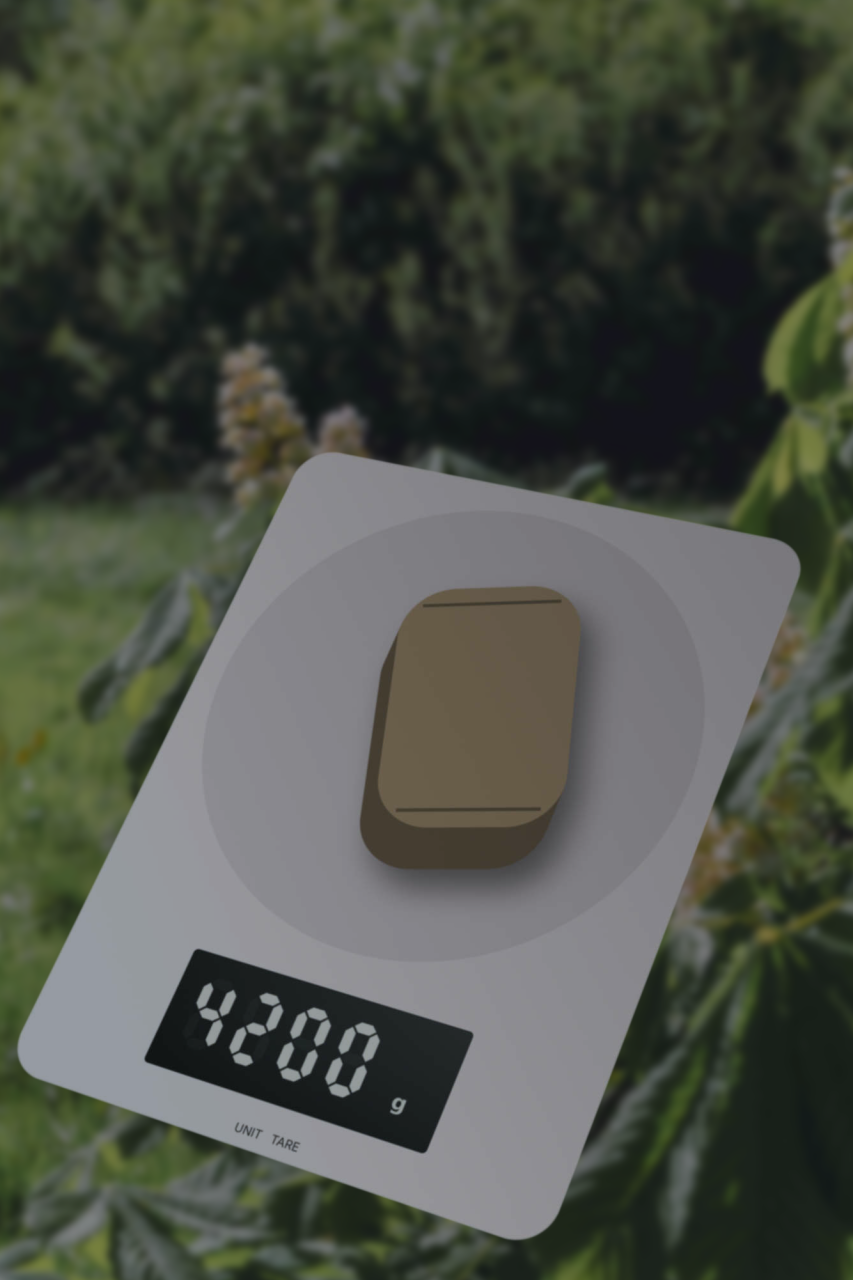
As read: **4200** g
